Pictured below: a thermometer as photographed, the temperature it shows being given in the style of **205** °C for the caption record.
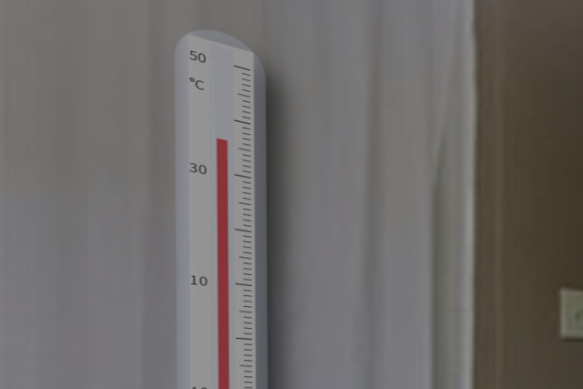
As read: **36** °C
